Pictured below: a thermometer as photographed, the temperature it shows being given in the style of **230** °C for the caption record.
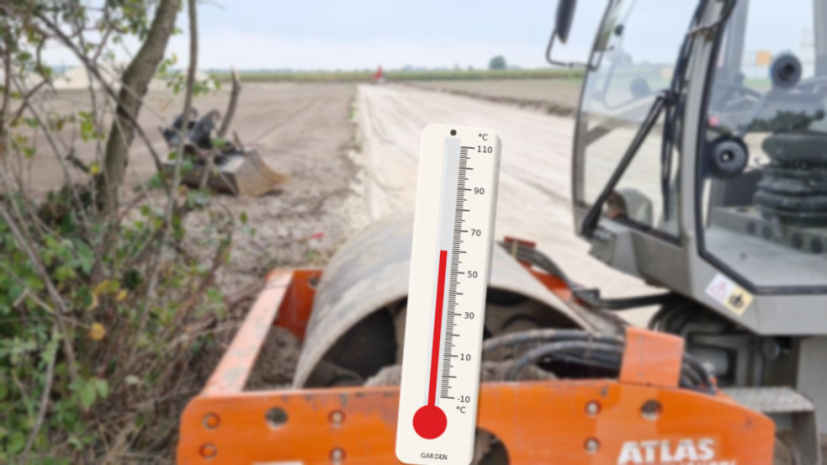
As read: **60** °C
